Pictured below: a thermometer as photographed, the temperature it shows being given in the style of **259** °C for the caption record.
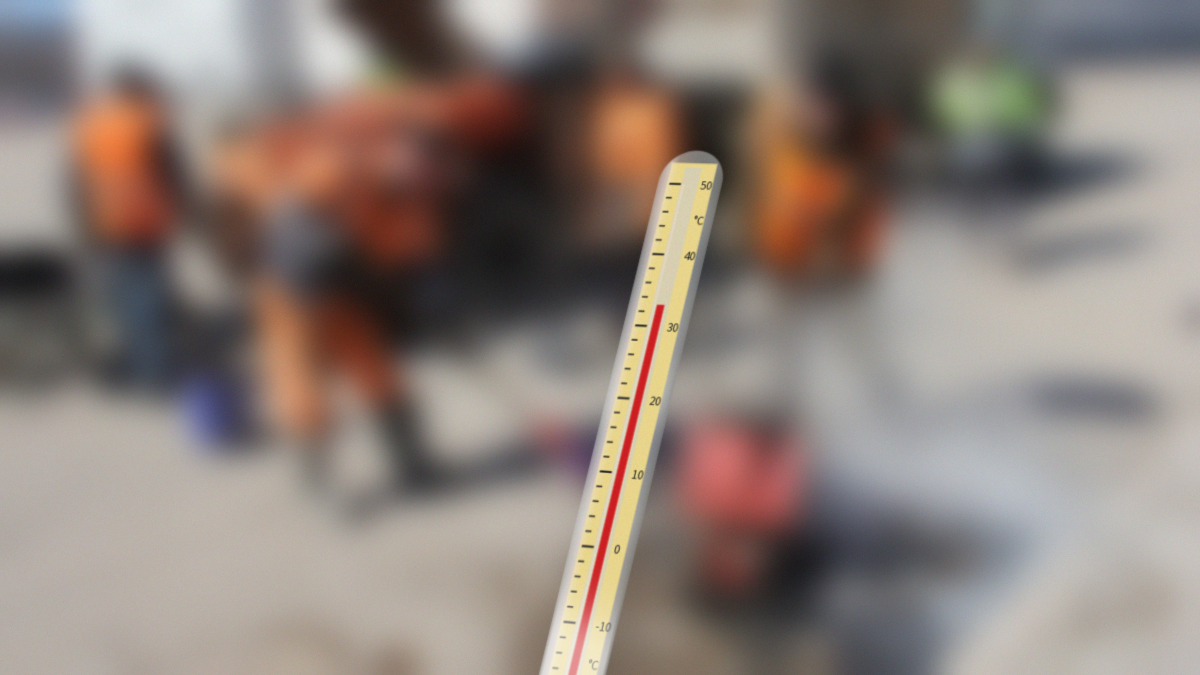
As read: **33** °C
